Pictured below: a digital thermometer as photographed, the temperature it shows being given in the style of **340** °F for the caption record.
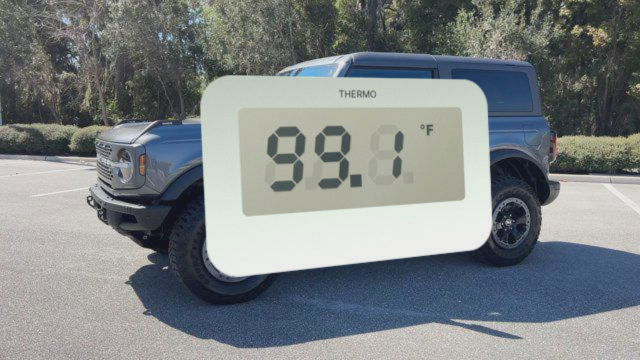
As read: **99.1** °F
